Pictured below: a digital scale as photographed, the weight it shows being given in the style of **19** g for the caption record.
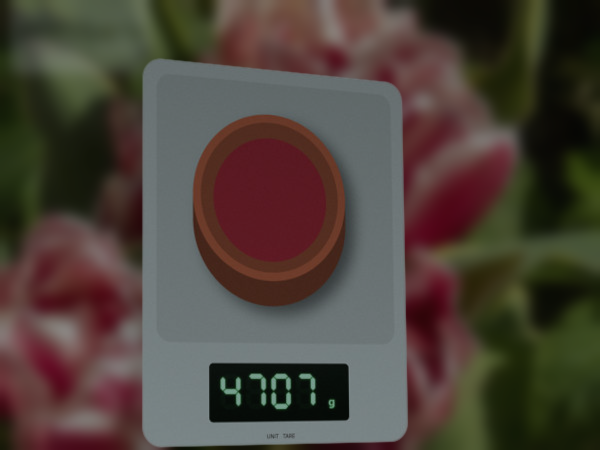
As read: **4707** g
